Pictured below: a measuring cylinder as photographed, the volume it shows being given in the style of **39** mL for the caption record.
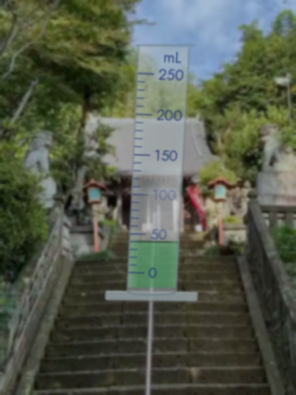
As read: **40** mL
